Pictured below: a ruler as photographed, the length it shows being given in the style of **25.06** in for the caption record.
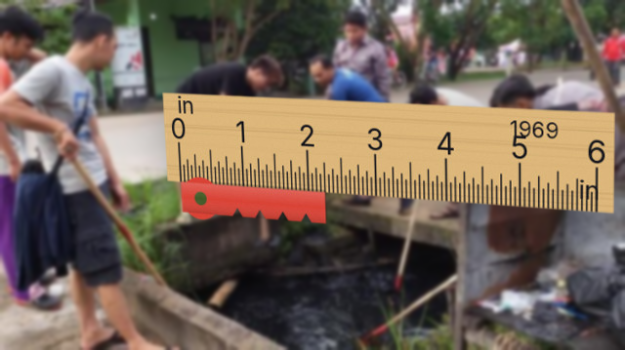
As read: **2.25** in
